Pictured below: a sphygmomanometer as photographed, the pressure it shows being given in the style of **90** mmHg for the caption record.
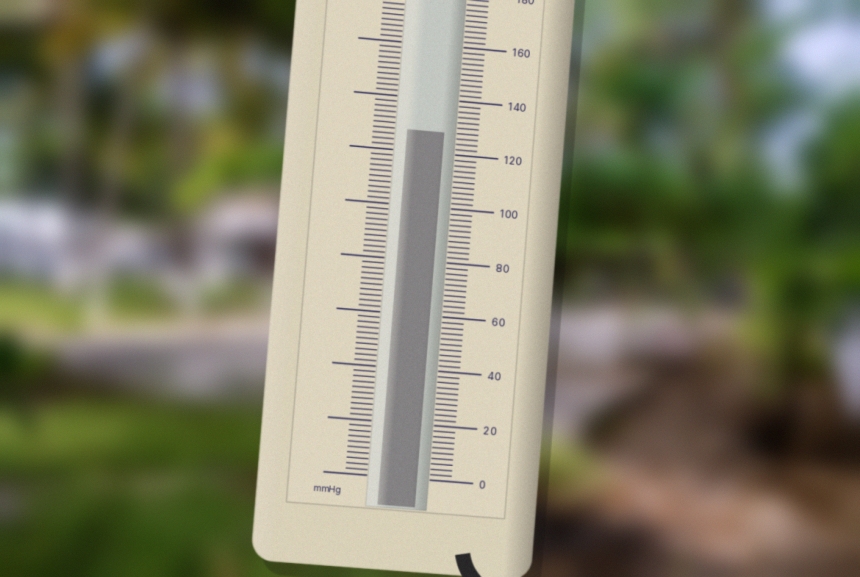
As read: **128** mmHg
